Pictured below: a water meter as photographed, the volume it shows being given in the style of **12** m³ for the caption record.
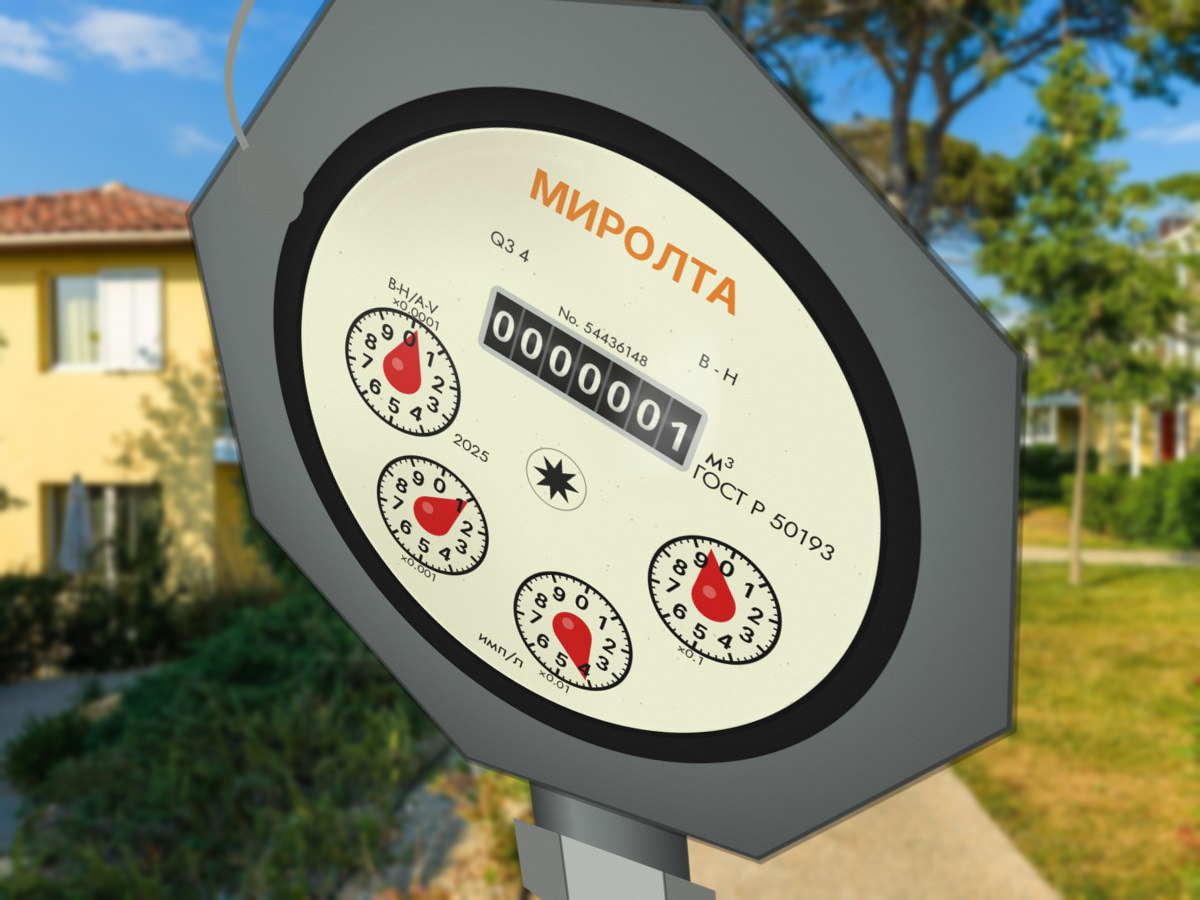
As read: **0.9410** m³
